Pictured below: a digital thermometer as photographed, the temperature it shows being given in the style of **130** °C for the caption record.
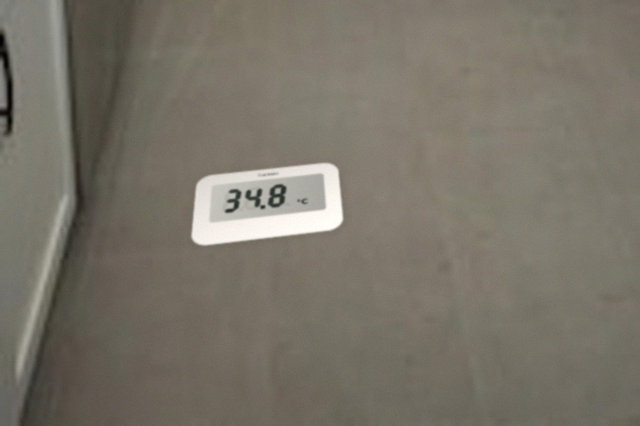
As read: **34.8** °C
